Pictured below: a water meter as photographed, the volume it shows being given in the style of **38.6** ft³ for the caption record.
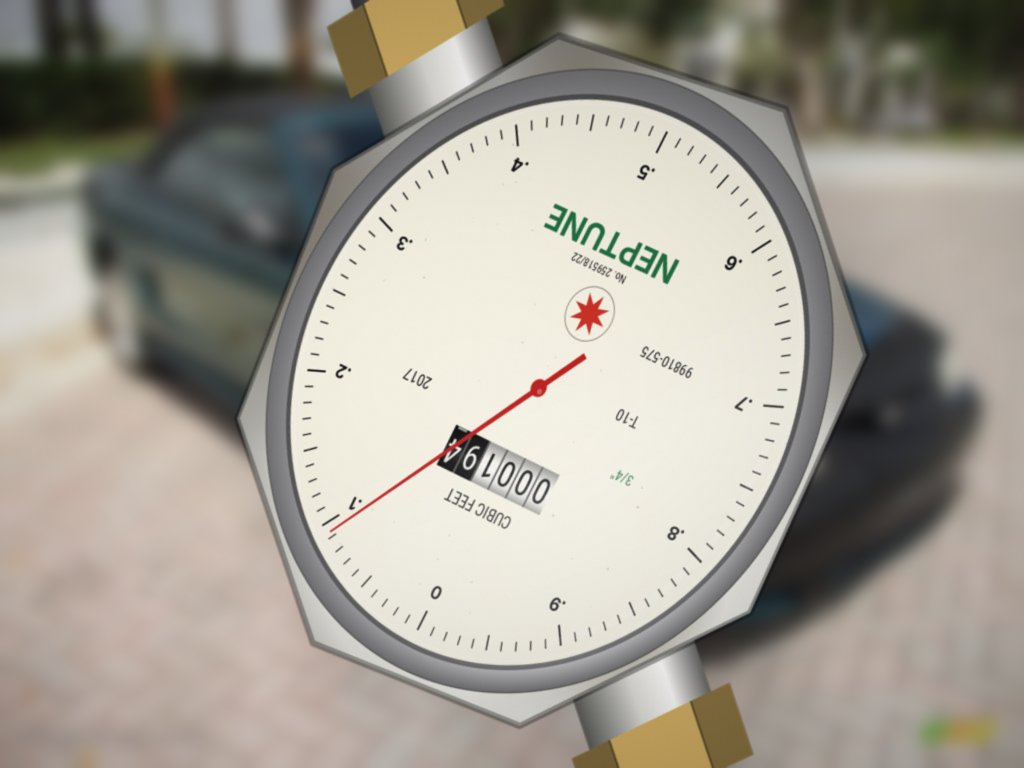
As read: **194.09** ft³
